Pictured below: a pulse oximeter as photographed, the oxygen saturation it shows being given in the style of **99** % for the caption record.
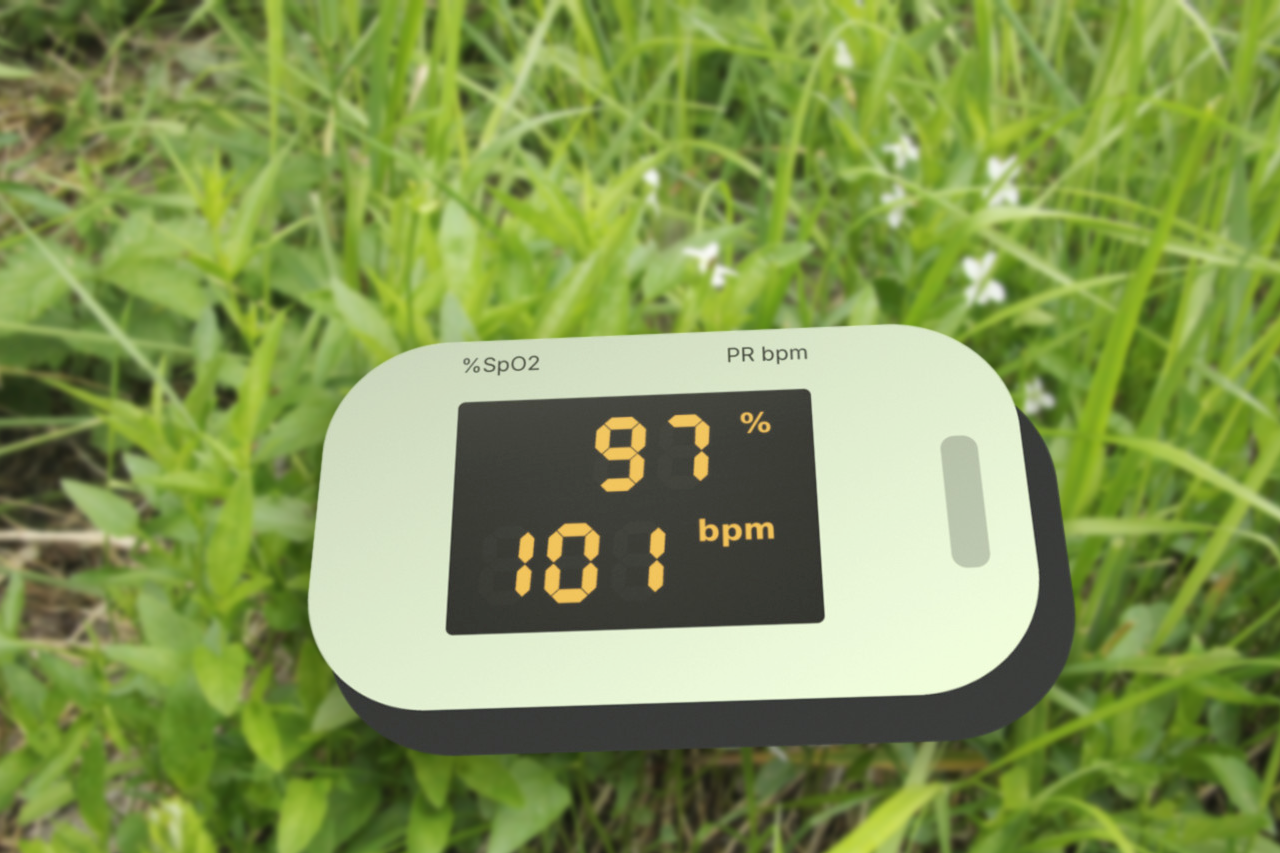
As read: **97** %
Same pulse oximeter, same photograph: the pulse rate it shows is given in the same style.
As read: **101** bpm
